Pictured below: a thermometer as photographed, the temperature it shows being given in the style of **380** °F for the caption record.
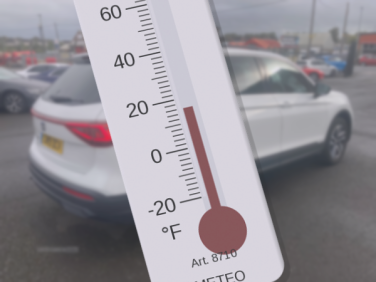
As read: **16** °F
